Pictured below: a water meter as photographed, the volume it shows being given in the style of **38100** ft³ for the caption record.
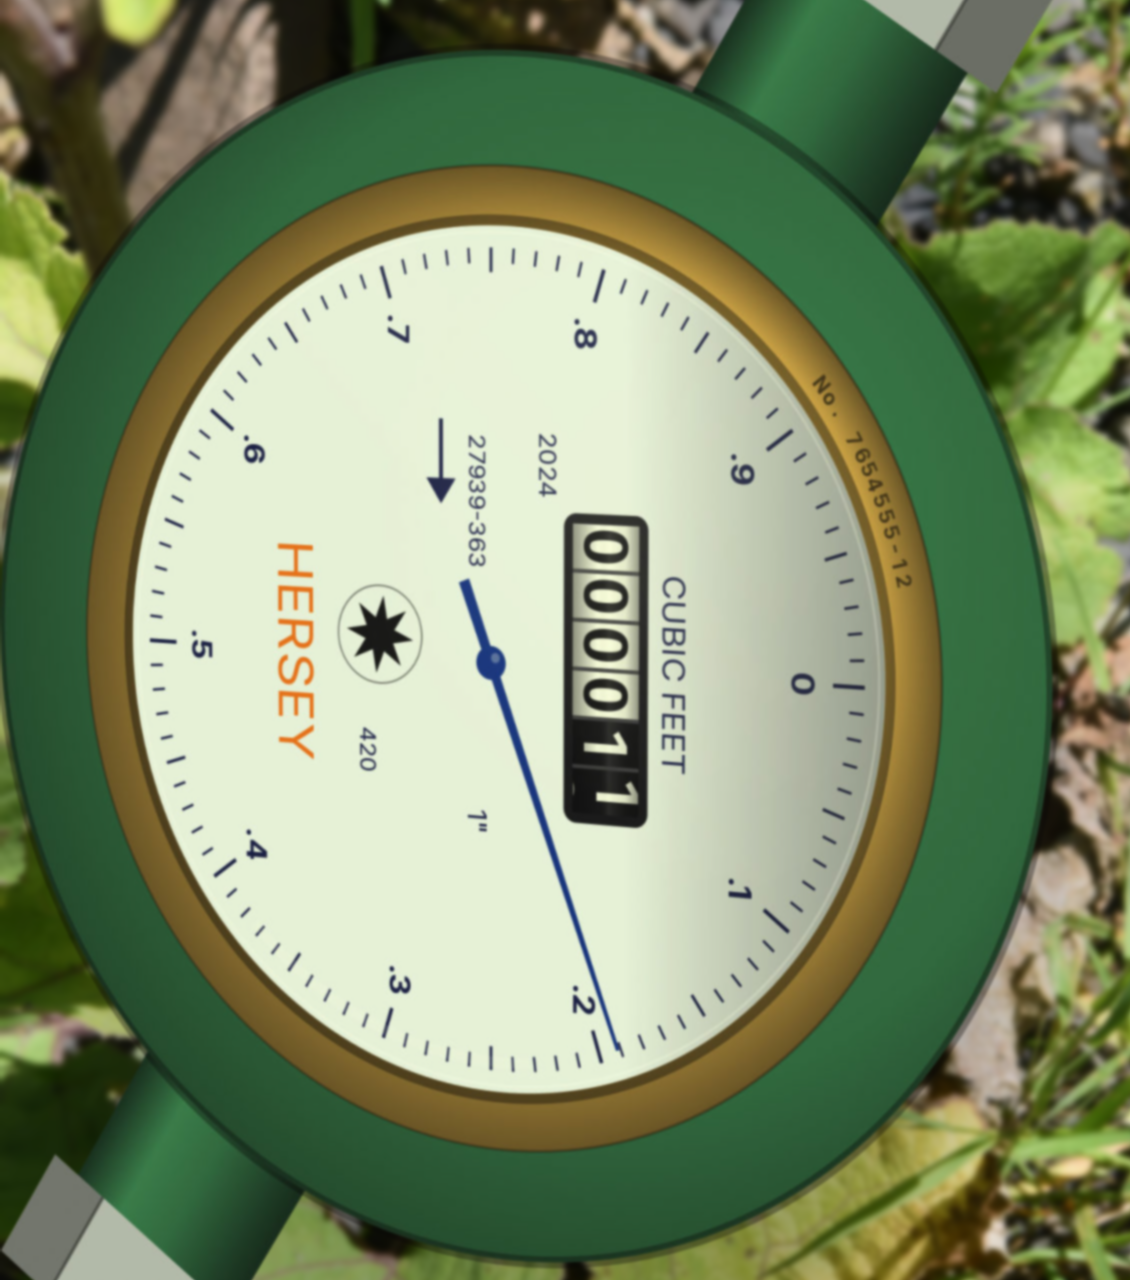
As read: **11.19** ft³
